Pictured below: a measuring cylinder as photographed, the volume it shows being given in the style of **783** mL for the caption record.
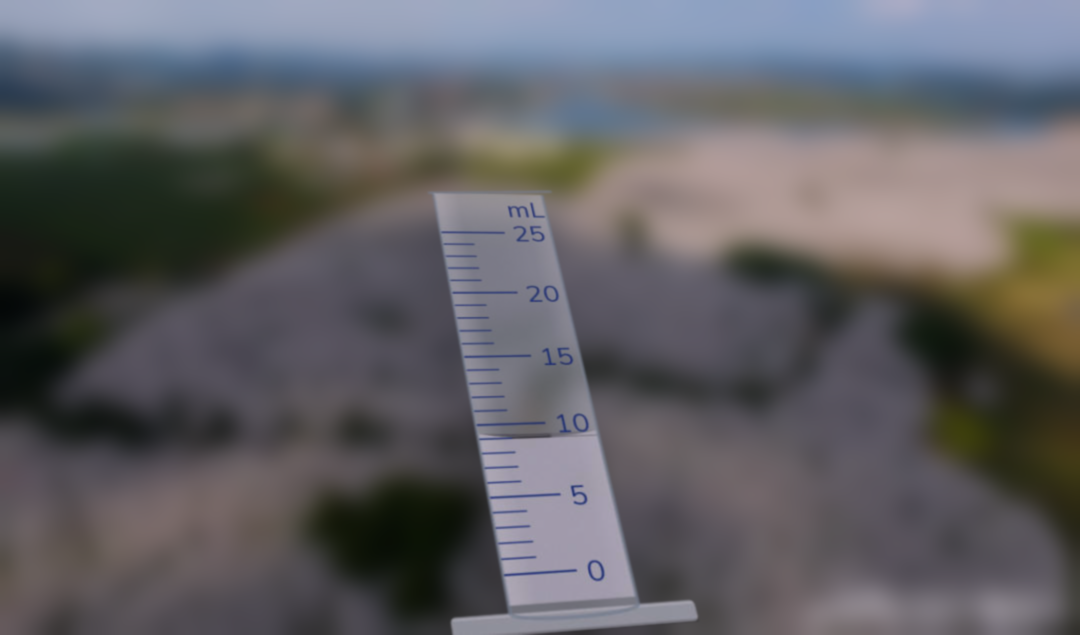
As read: **9** mL
